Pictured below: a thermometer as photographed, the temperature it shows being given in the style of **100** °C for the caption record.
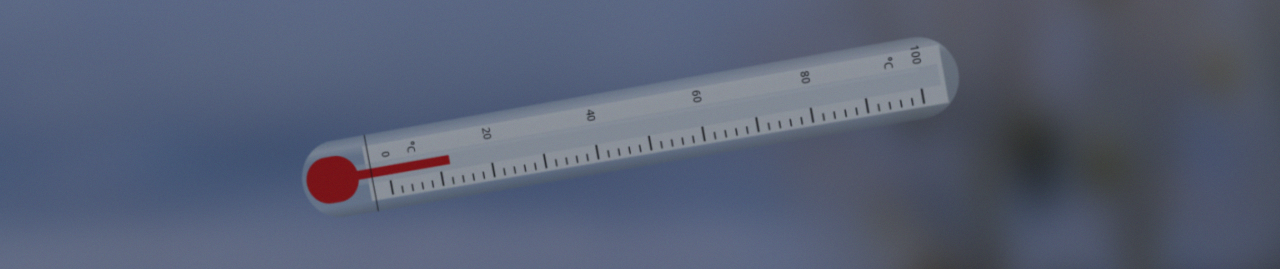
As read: **12** °C
